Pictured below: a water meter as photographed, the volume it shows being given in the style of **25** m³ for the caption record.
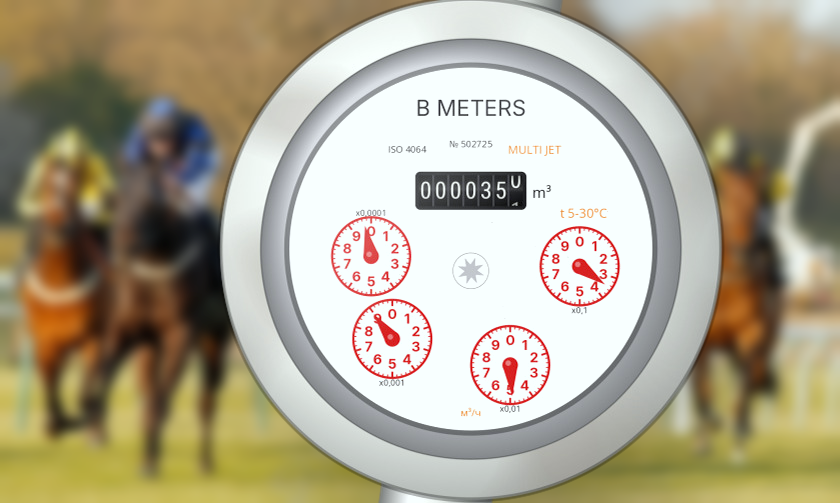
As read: **350.3489** m³
